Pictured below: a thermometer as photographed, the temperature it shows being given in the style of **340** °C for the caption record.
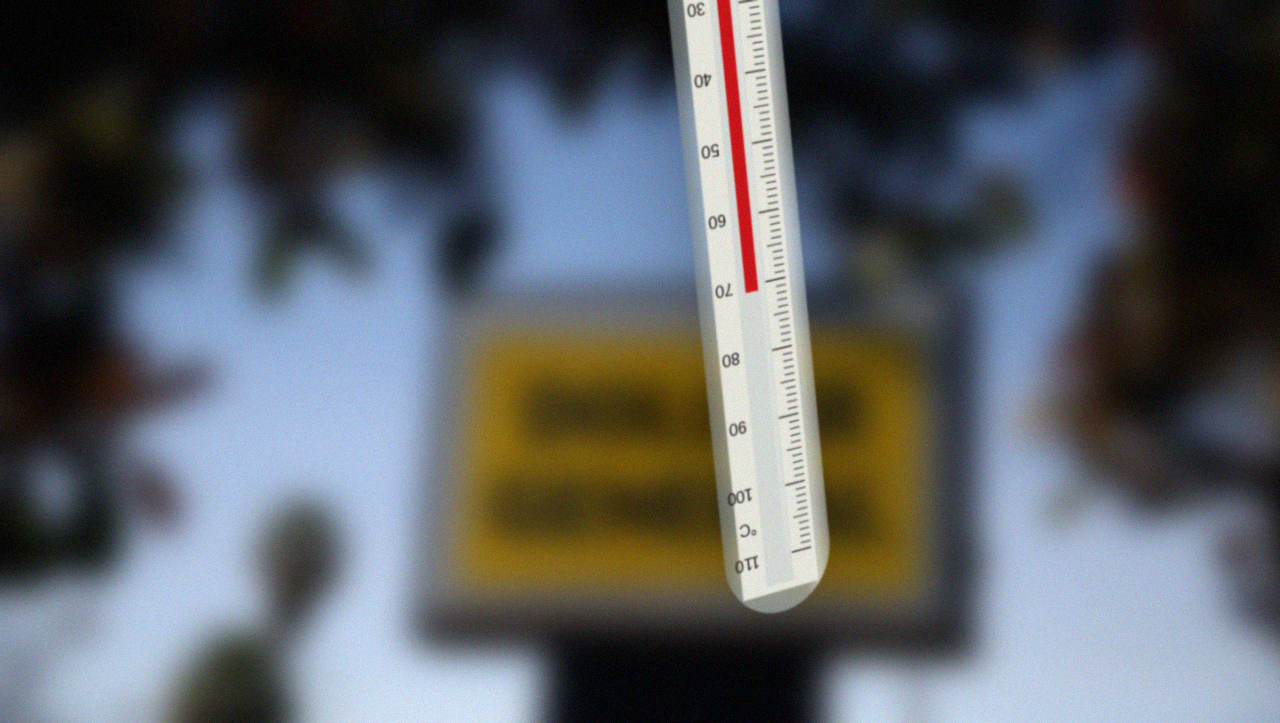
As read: **71** °C
